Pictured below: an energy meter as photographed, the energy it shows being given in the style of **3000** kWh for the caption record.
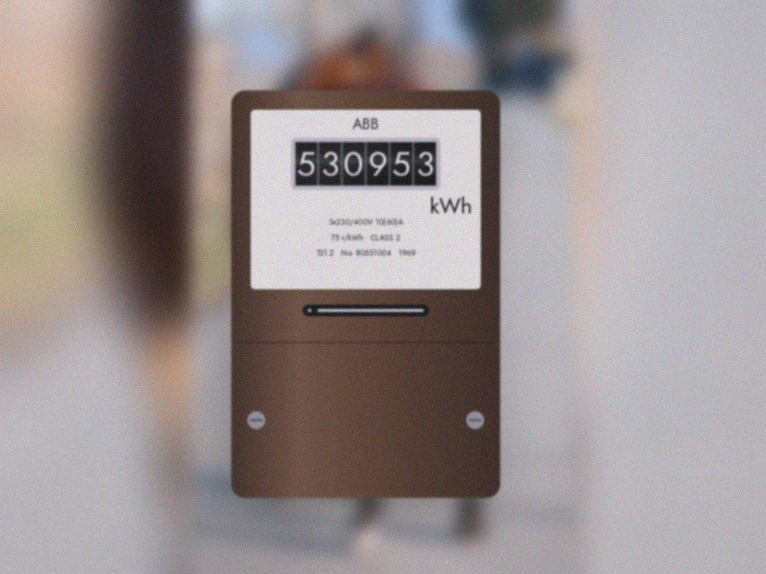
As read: **530953** kWh
